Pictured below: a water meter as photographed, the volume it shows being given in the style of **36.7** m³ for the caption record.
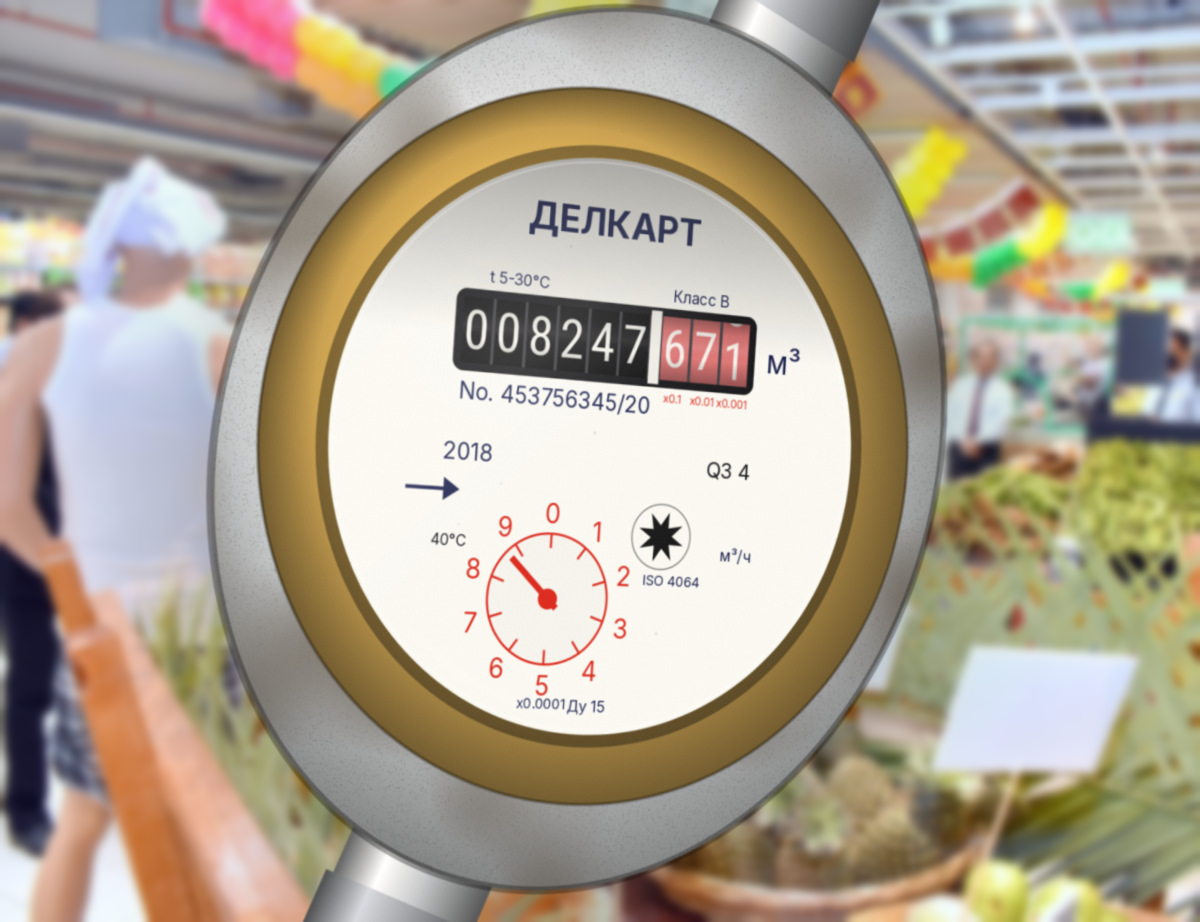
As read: **8247.6708** m³
